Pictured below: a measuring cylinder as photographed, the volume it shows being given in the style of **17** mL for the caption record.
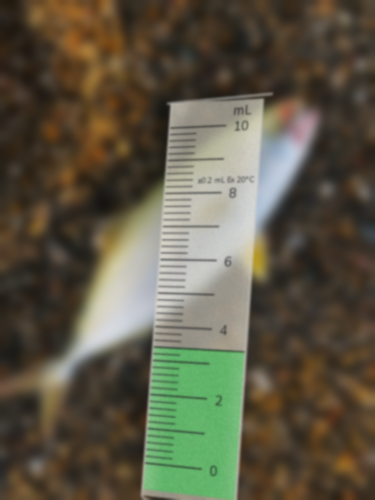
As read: **3.4** mL
